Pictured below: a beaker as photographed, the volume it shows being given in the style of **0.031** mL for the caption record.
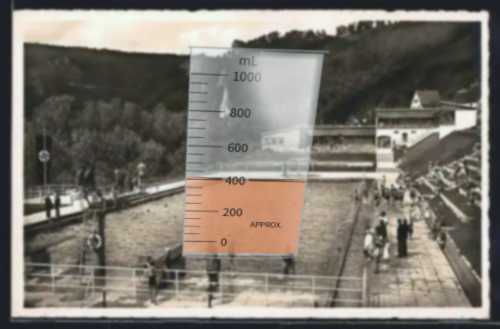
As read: **400** mL
